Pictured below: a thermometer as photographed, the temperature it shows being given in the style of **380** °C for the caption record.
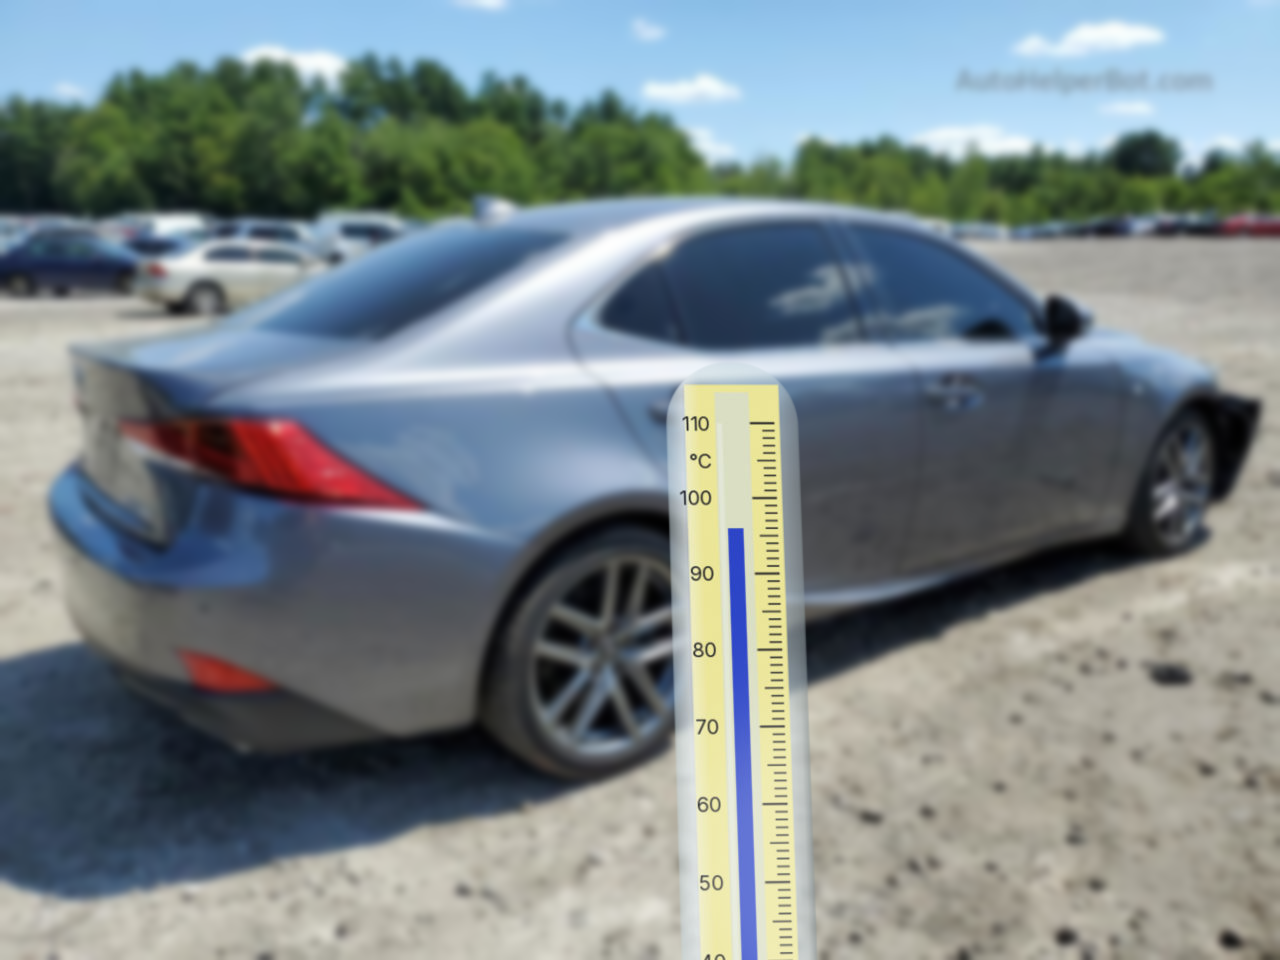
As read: **96** °C
